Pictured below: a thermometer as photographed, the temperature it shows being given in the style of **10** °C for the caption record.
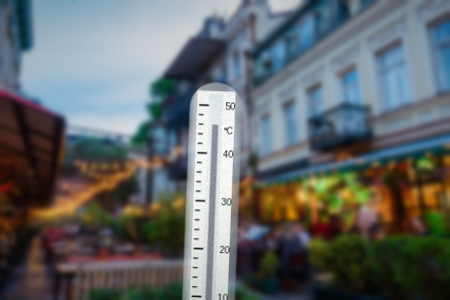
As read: **46** °C
